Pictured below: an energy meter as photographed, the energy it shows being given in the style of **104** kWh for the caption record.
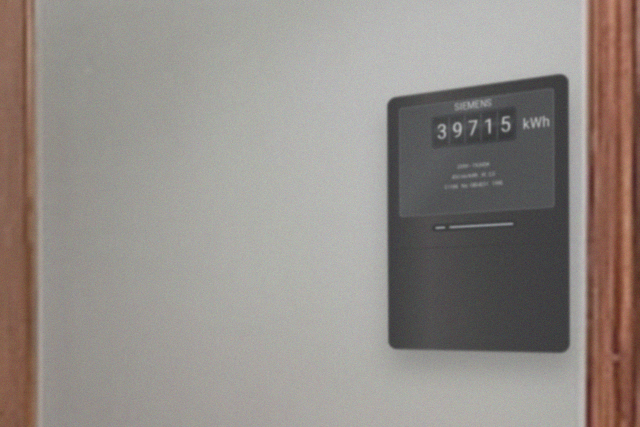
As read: **39715** kWh
